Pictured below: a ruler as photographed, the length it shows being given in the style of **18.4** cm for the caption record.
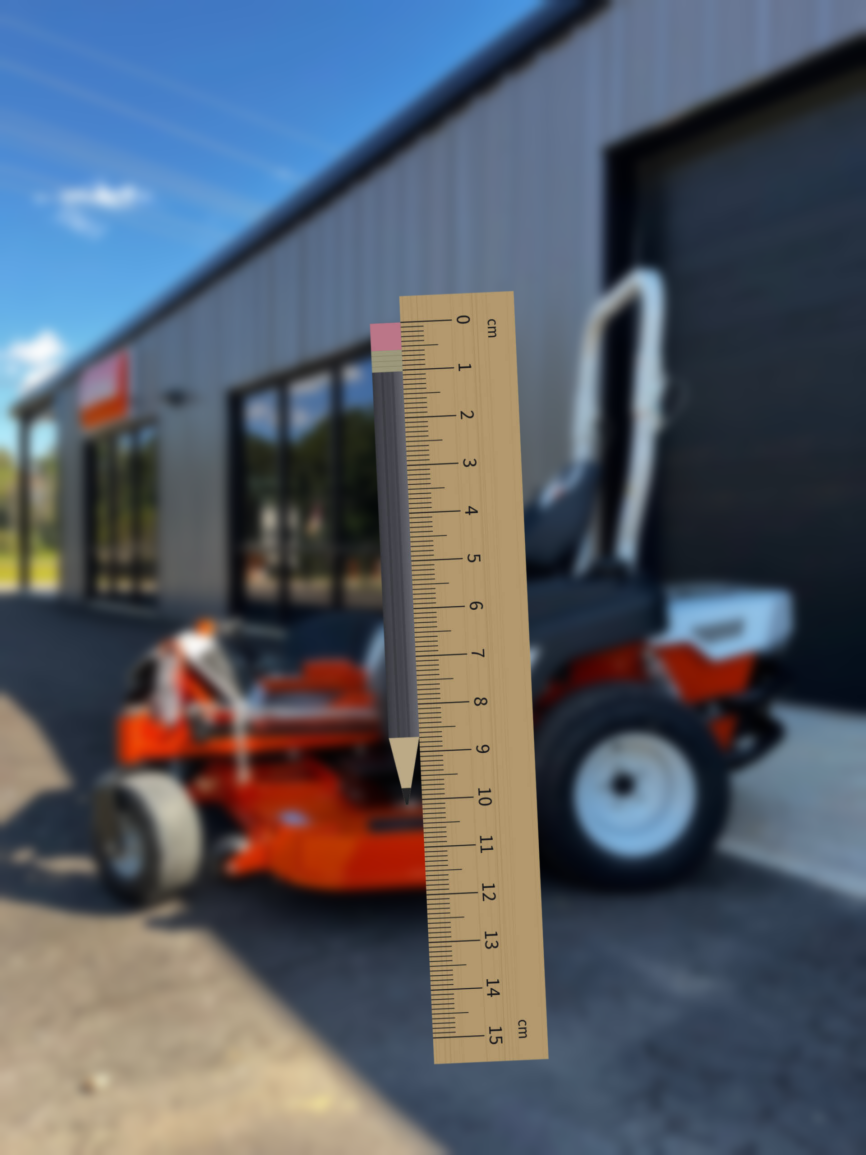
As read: **10.1** cm
